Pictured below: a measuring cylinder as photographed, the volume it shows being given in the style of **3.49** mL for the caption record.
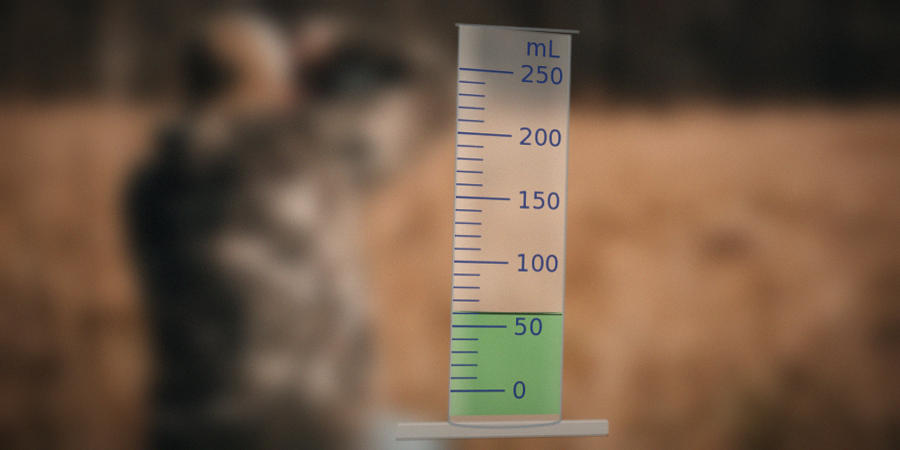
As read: **60** mL
